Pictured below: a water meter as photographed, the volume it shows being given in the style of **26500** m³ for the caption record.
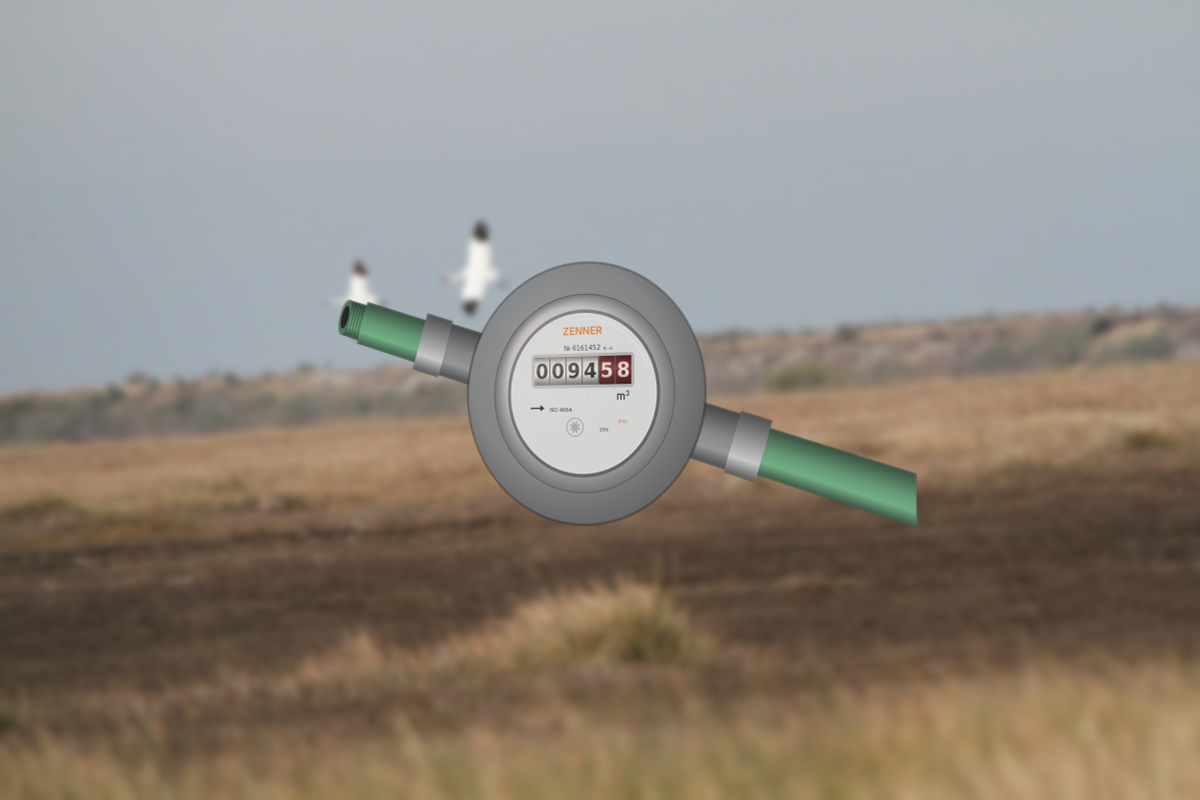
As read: **94.58** m³
